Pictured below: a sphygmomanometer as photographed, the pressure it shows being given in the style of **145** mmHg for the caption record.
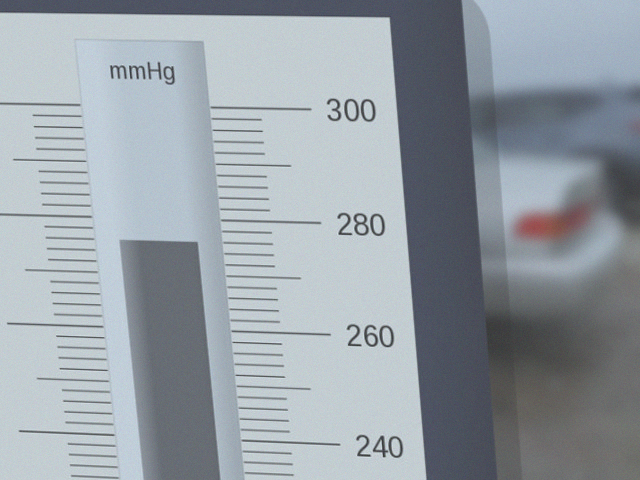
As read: **276** mmHg
